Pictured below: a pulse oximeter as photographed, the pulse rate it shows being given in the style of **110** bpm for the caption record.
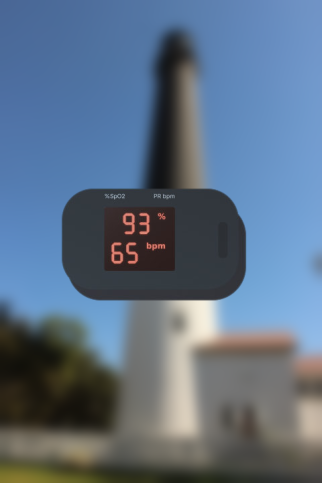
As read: **65** bpm
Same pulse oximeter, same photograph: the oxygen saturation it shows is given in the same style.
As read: **93** %
